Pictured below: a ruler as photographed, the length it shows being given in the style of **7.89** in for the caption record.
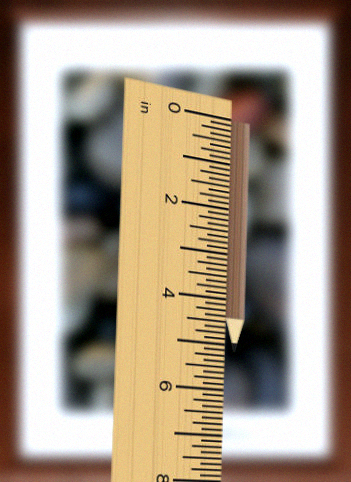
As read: **5.125** in
